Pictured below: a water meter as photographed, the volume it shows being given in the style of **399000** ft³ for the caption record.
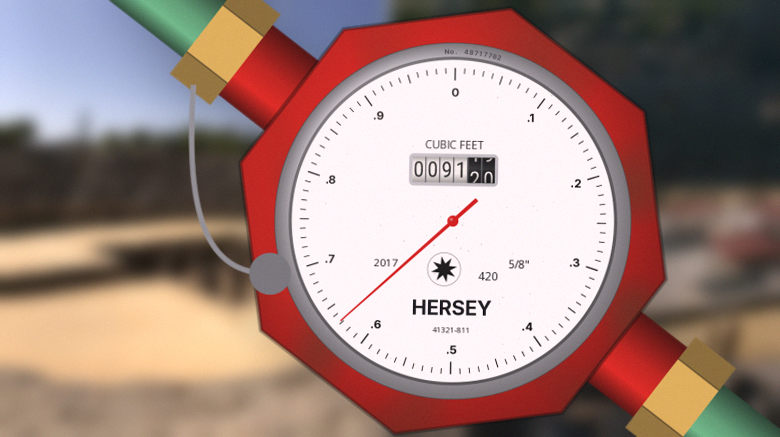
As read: **9119.63** ft³
